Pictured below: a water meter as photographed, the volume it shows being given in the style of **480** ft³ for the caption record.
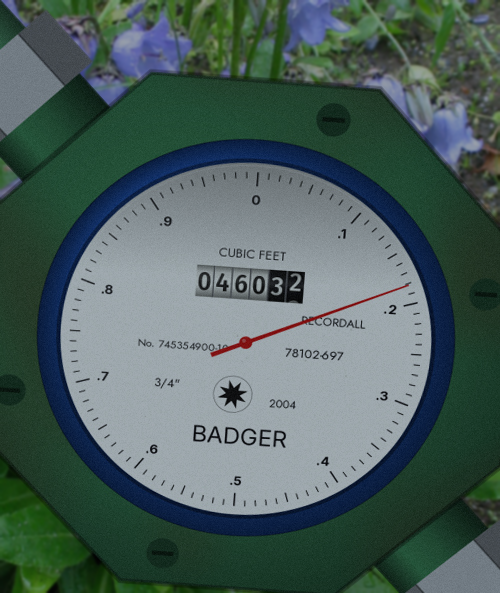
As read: **46032.18** ft³
